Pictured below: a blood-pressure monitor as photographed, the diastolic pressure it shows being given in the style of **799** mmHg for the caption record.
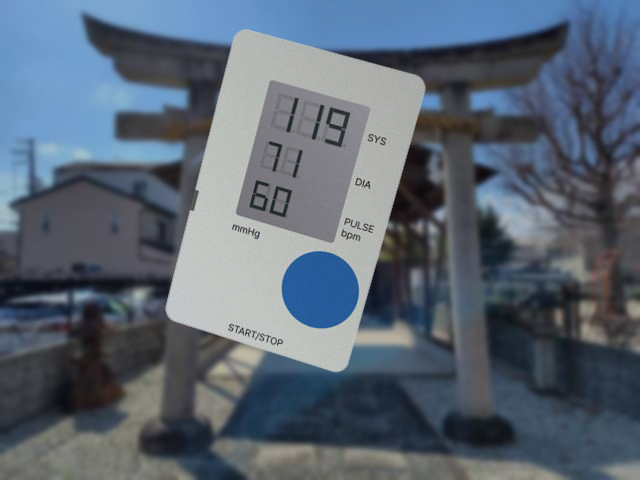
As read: **71** mmHg
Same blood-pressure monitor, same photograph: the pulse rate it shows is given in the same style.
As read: **60** bpm
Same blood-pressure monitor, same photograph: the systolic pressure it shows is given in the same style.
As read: **119** mmHg
